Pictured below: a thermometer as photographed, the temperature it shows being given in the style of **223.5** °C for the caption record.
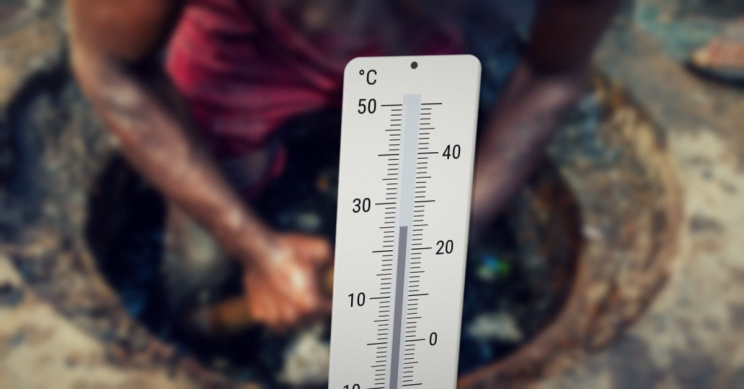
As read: **25** °C
